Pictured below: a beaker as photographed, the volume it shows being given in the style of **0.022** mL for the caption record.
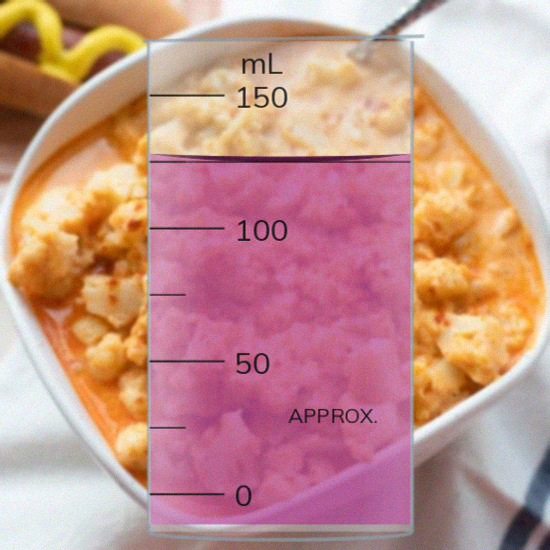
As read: **125** mL
